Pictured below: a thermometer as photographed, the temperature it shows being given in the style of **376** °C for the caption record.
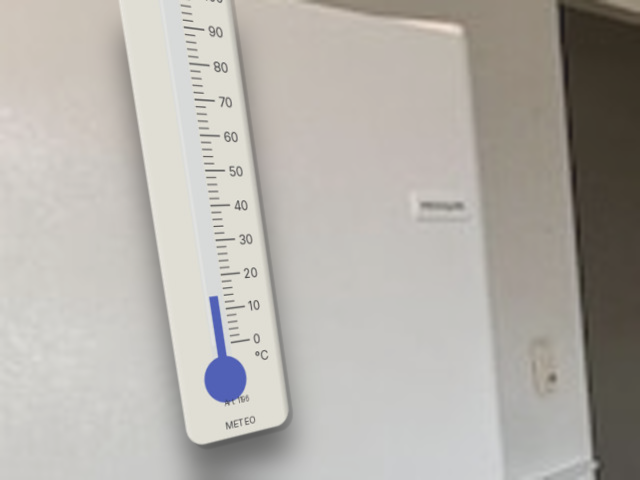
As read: **14** °C
